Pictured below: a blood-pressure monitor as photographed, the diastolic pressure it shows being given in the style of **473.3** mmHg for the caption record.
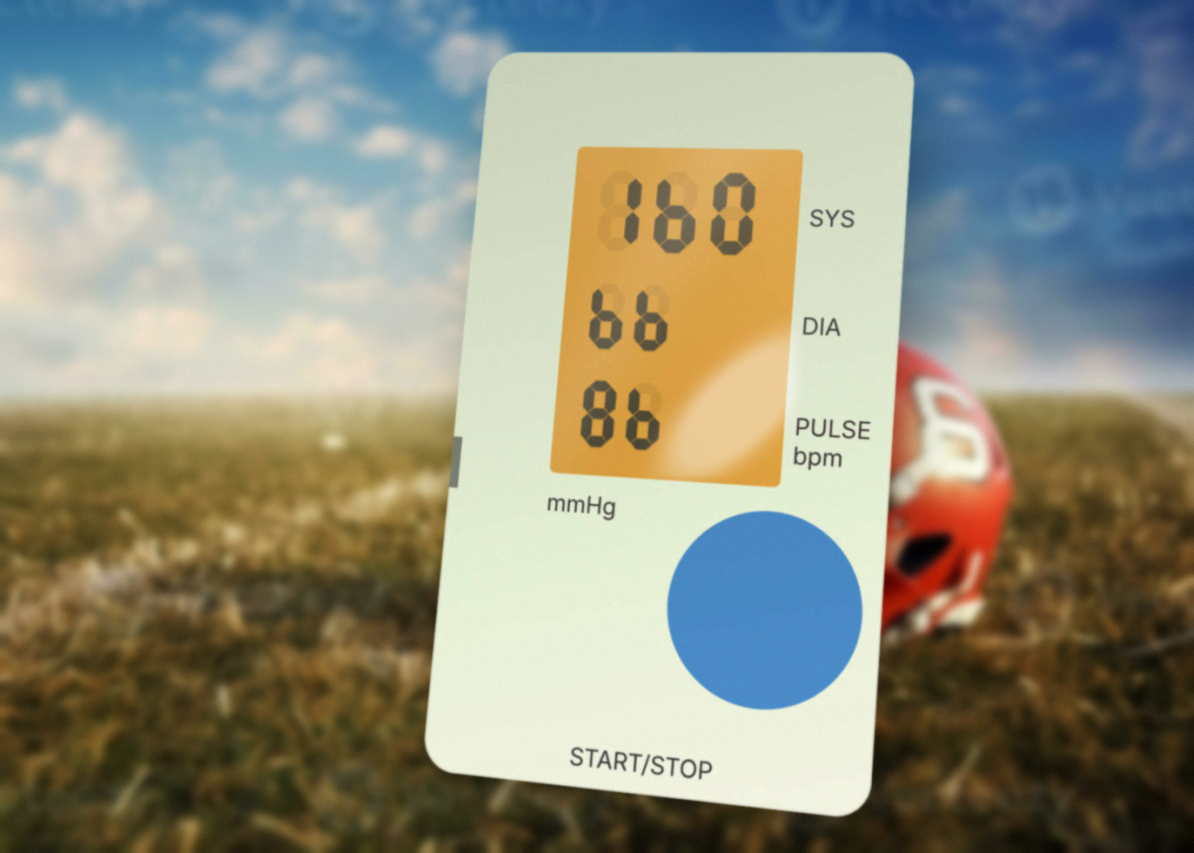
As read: **66** mmHg
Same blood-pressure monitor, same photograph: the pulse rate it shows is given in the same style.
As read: **86** bpm
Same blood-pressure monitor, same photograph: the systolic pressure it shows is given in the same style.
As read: **160** mmHg
